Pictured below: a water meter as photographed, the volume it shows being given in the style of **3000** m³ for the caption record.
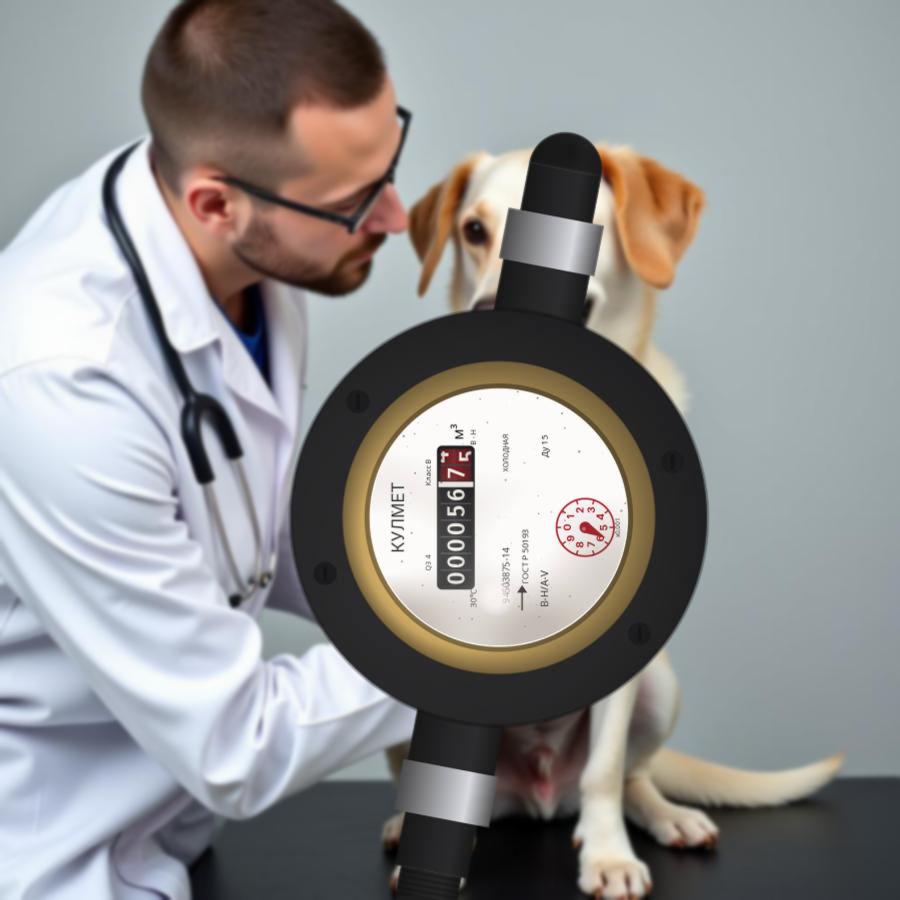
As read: **56.745** m³
